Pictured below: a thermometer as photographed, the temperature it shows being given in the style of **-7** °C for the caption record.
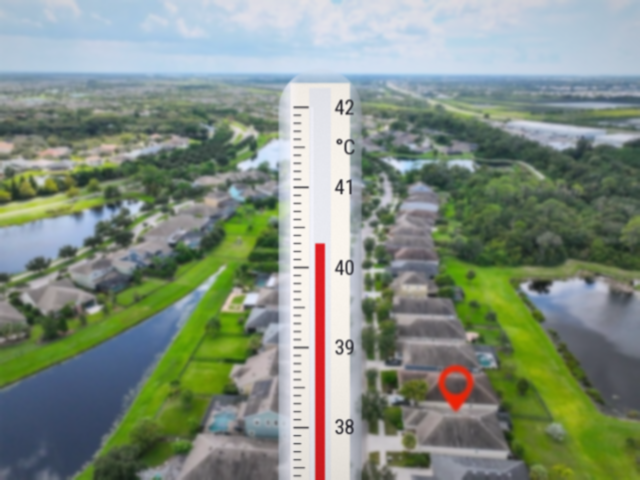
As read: **40.3** °C
